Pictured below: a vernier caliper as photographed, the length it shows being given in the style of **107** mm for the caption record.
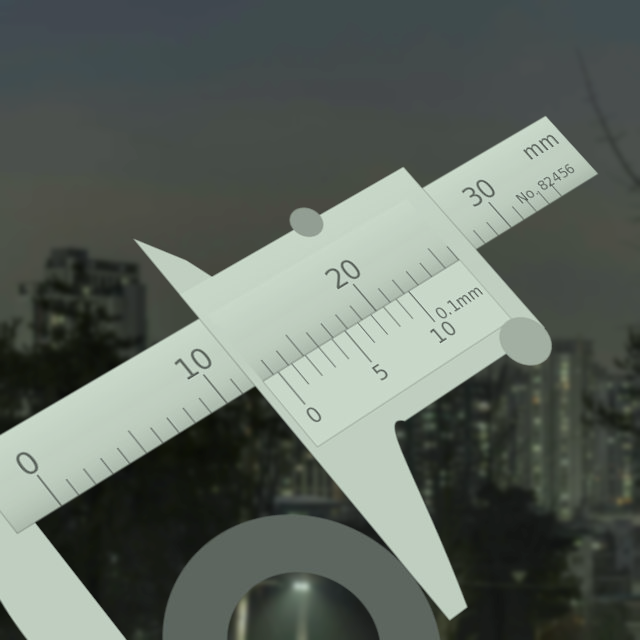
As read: **13.3** mm
